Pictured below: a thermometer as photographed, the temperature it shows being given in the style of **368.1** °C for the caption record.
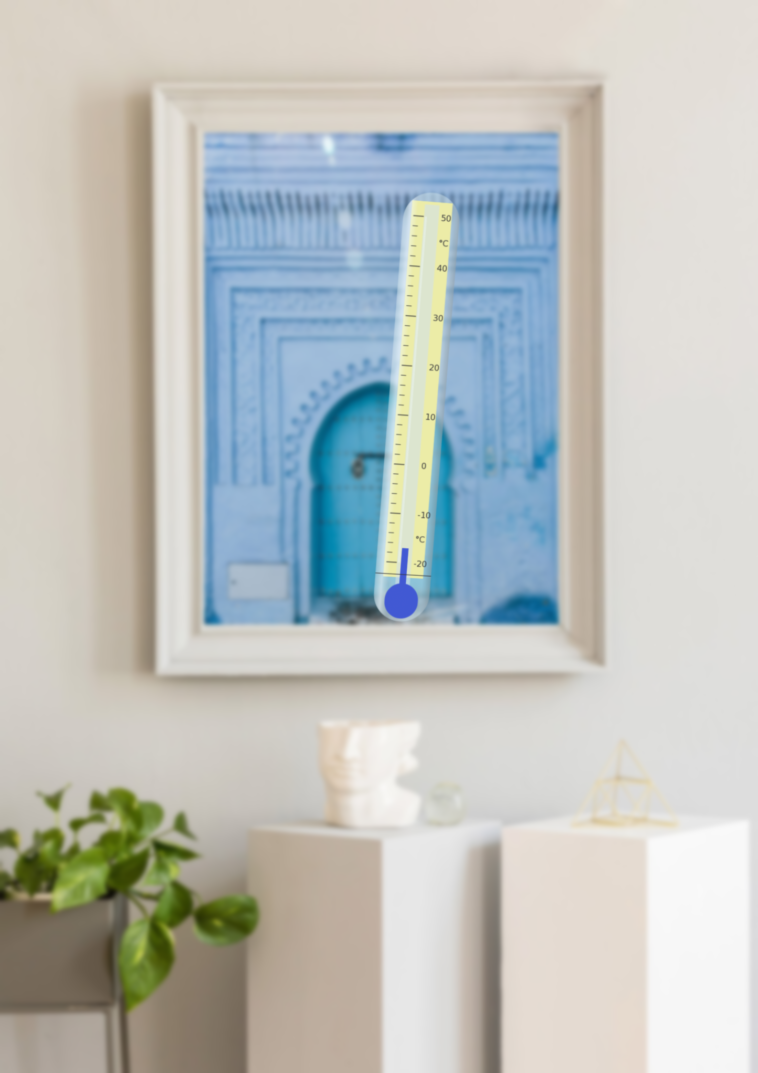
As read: **-17** °C
